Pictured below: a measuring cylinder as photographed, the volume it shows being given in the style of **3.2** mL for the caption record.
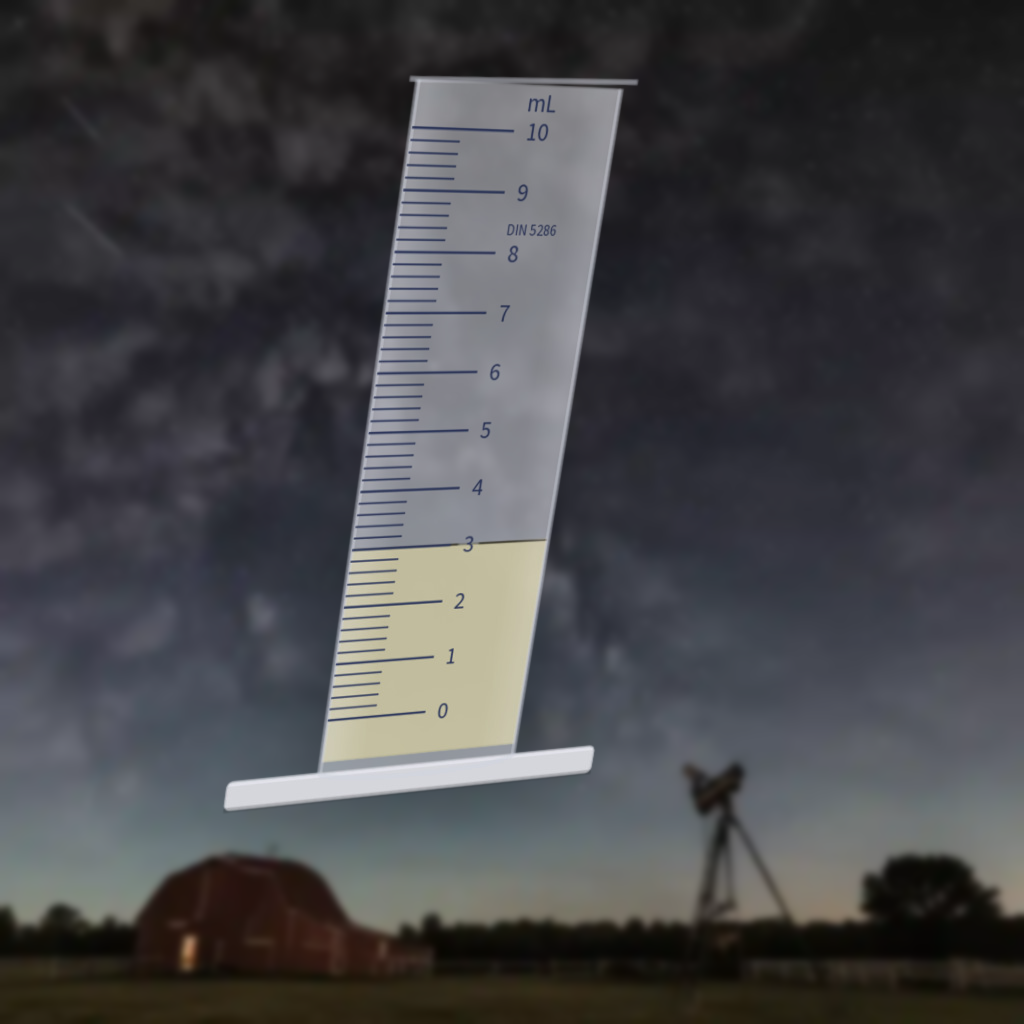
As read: **3** mL
